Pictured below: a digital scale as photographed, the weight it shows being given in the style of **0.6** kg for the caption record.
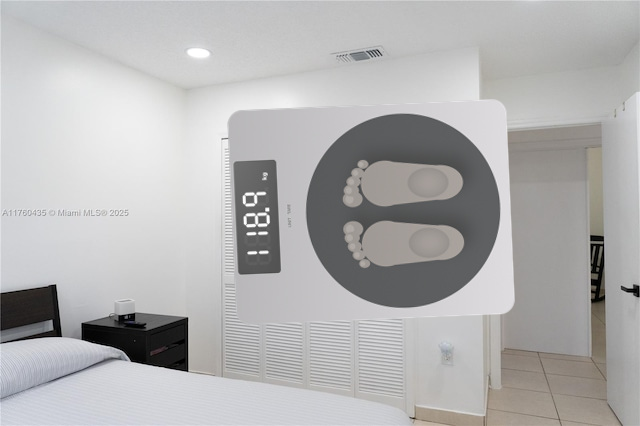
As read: **118.9** kg
